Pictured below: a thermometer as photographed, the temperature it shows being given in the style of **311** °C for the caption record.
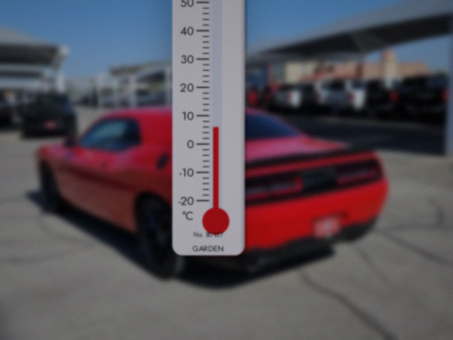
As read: **6** °C
